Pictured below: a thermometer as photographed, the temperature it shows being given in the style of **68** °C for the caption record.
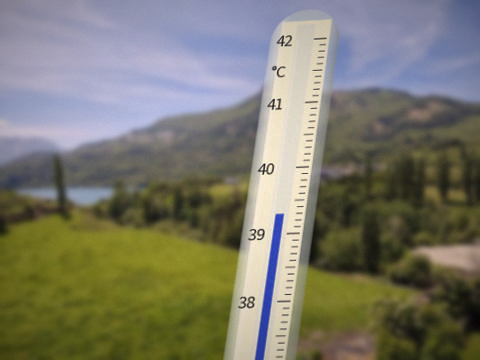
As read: **39.3** °C
